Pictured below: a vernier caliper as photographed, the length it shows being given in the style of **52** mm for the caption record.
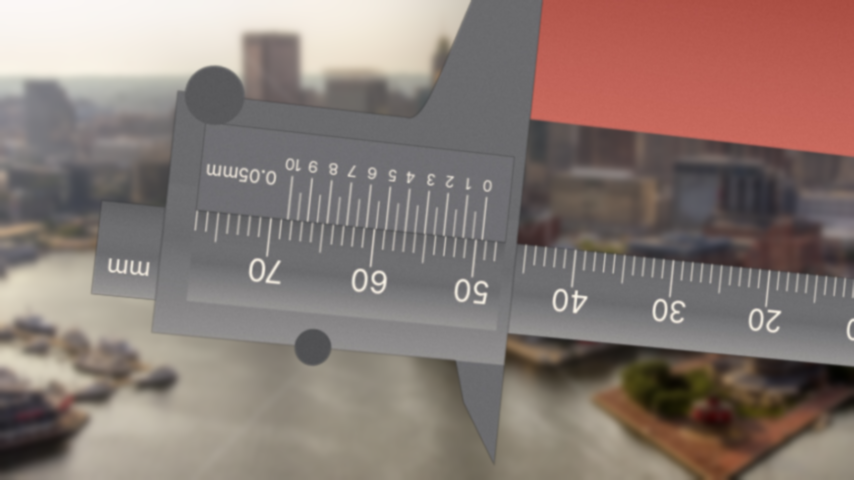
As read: **49.4** mm
